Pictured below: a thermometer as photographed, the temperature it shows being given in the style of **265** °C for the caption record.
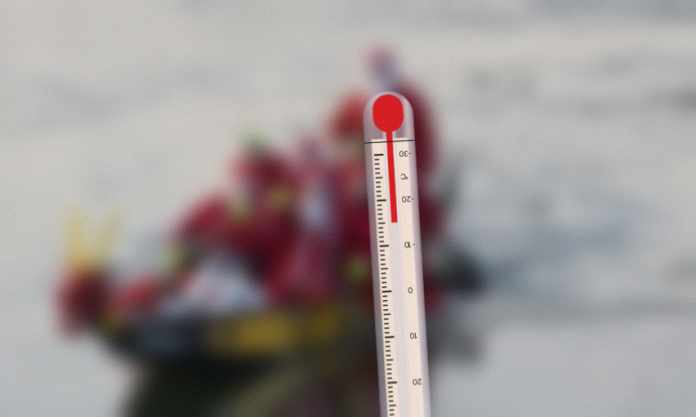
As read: **-15** °C
